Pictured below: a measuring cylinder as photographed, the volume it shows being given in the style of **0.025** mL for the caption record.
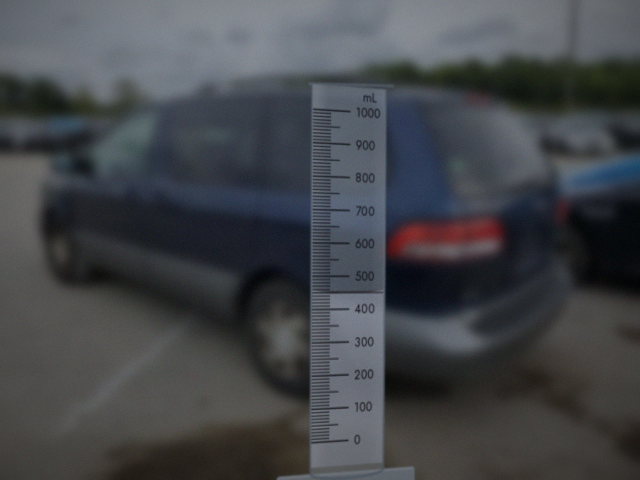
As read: **450** mL
